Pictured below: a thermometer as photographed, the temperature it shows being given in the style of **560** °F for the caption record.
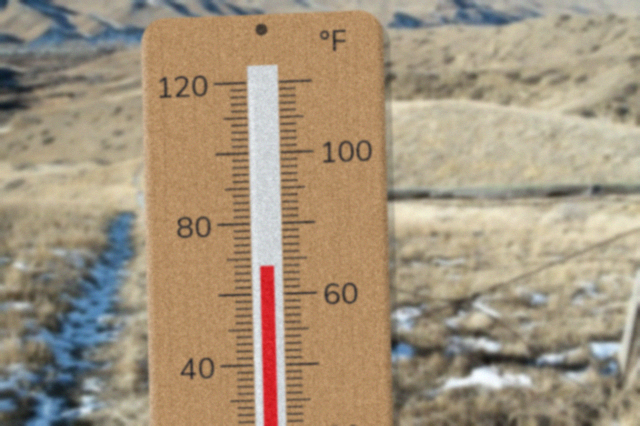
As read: **68** °F
